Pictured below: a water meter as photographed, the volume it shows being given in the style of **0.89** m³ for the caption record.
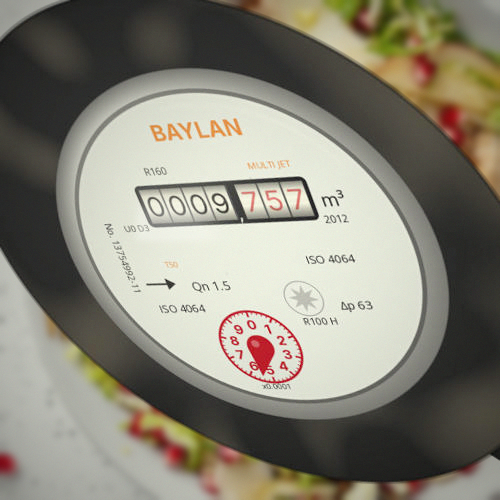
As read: **9.7575** m³
